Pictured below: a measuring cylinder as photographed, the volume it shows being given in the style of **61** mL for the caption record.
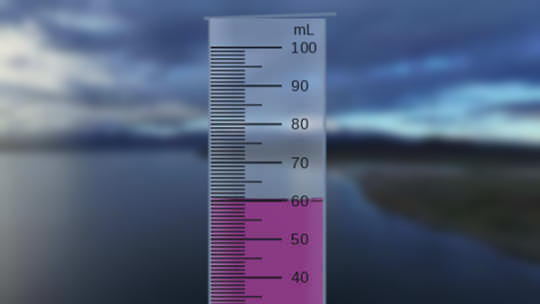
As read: **60** mL
